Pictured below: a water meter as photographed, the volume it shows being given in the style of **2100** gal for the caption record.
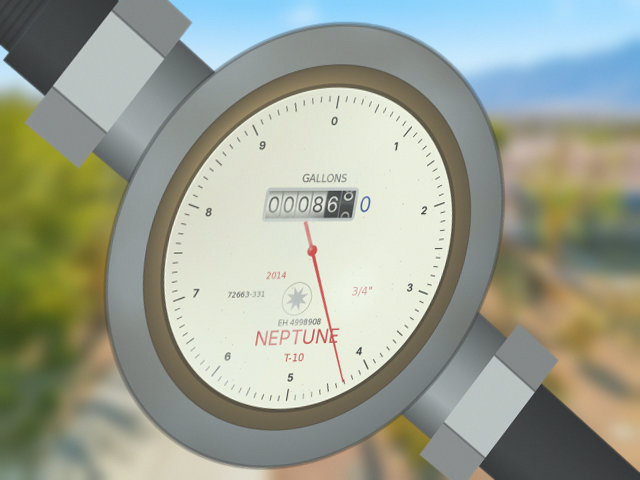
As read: **8684.3** gal
